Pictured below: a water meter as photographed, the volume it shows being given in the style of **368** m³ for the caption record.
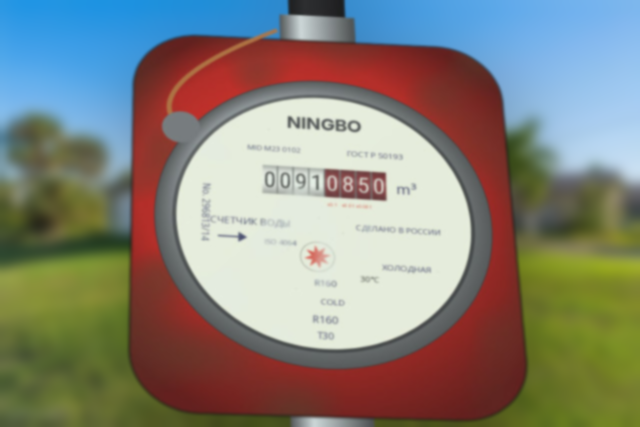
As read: **91.0850** m³
